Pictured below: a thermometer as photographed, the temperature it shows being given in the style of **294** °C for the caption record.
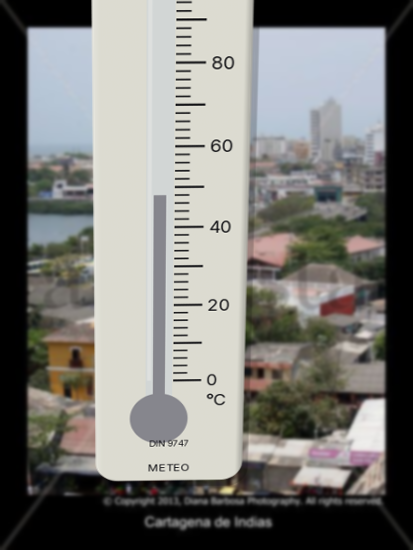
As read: **48** °C
